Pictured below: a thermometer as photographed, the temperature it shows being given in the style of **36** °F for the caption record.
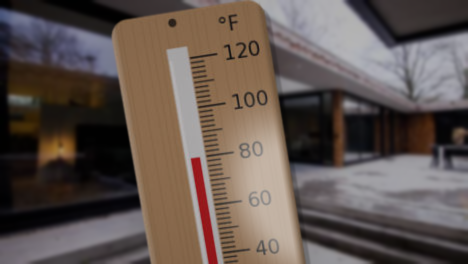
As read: **80** °F
